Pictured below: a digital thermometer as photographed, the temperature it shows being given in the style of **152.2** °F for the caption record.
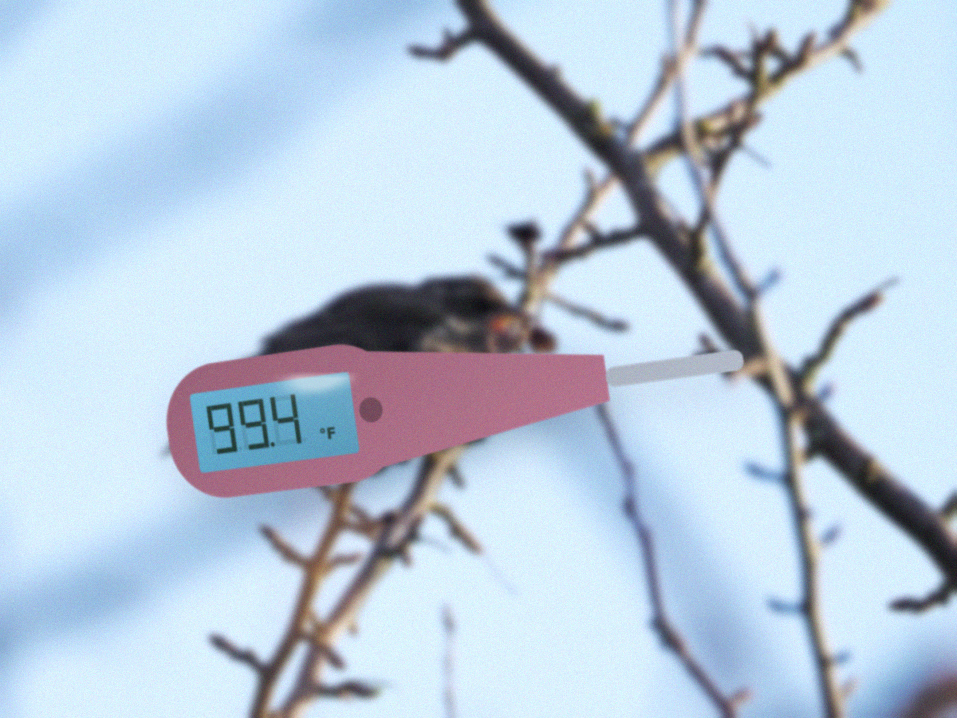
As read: **99.4** °F
